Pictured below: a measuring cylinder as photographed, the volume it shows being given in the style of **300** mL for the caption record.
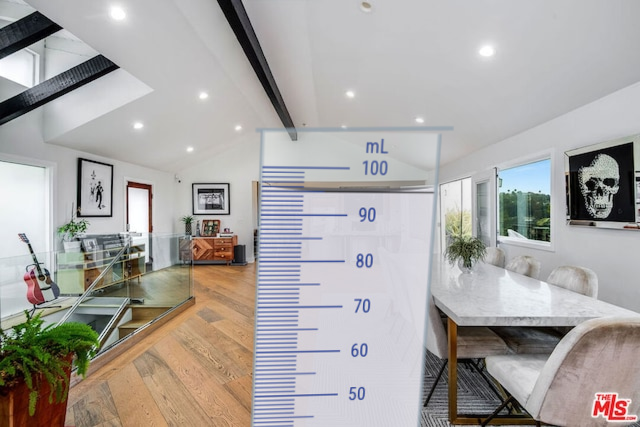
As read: **95** mL
